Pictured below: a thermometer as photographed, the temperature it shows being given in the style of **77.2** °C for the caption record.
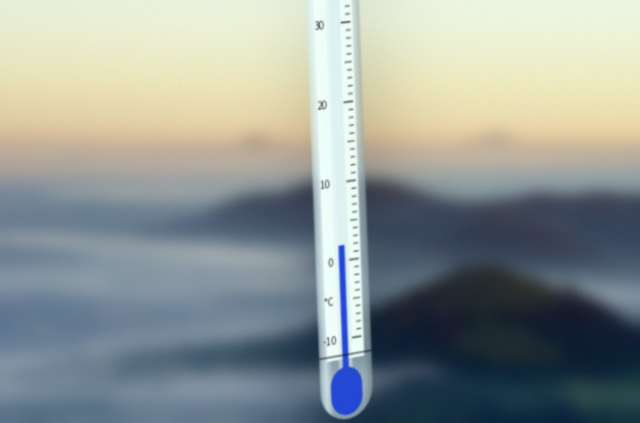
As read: **2** °C
